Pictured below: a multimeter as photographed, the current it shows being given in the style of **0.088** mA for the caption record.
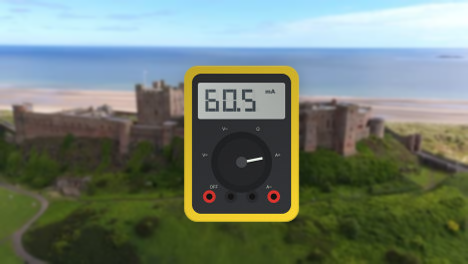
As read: **60.5** mA
